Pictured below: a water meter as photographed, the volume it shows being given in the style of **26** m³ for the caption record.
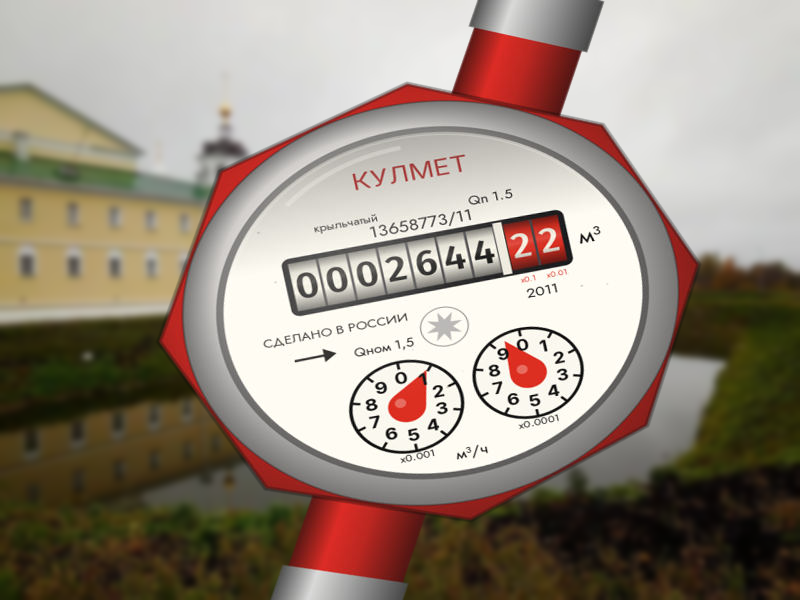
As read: **2644.2209** m³
